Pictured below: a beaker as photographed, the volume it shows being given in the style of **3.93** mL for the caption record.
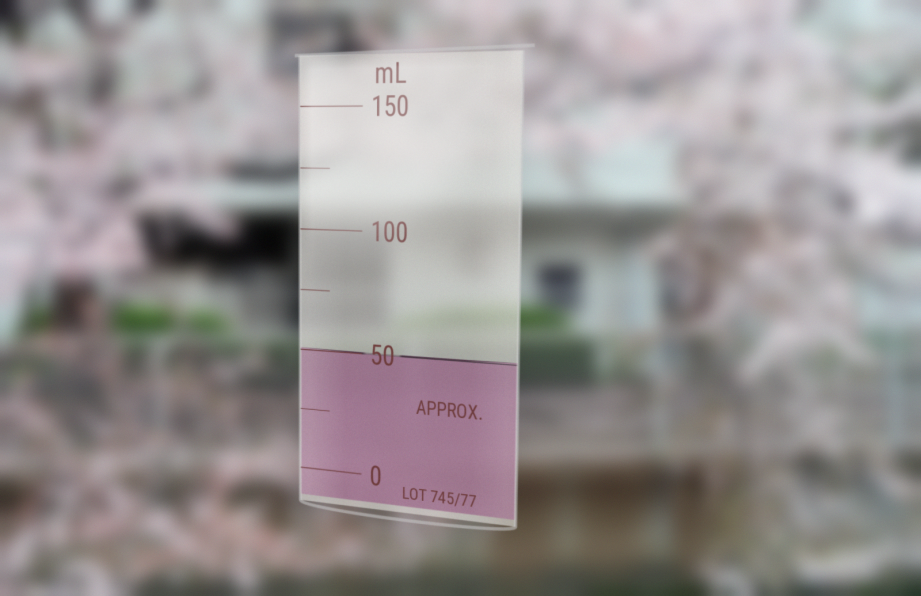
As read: **50** mL
